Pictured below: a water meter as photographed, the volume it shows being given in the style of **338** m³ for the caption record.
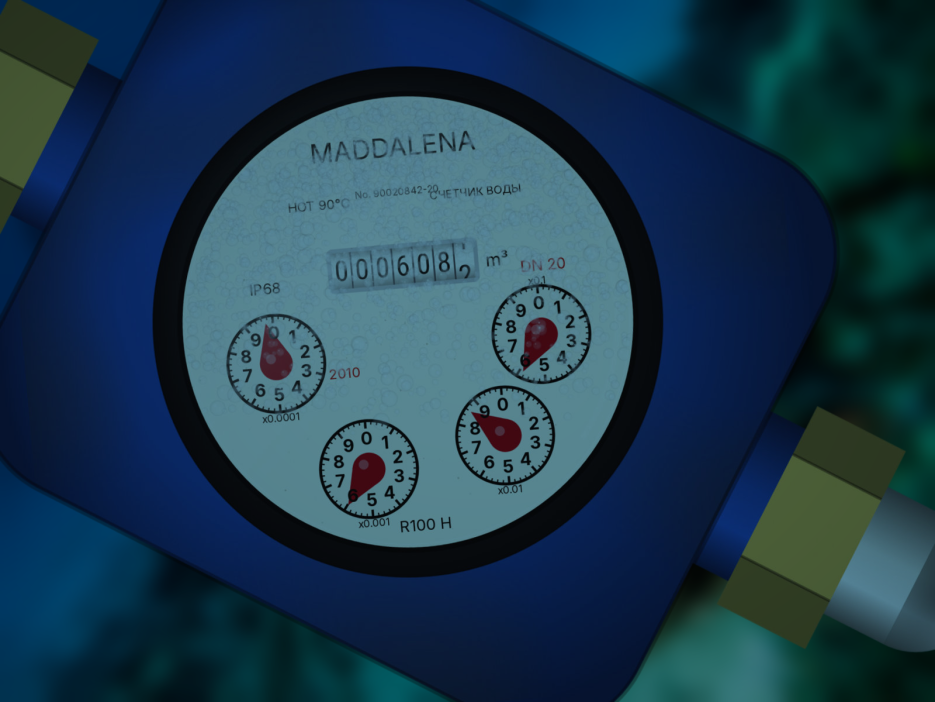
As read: **6081.5859** m³
